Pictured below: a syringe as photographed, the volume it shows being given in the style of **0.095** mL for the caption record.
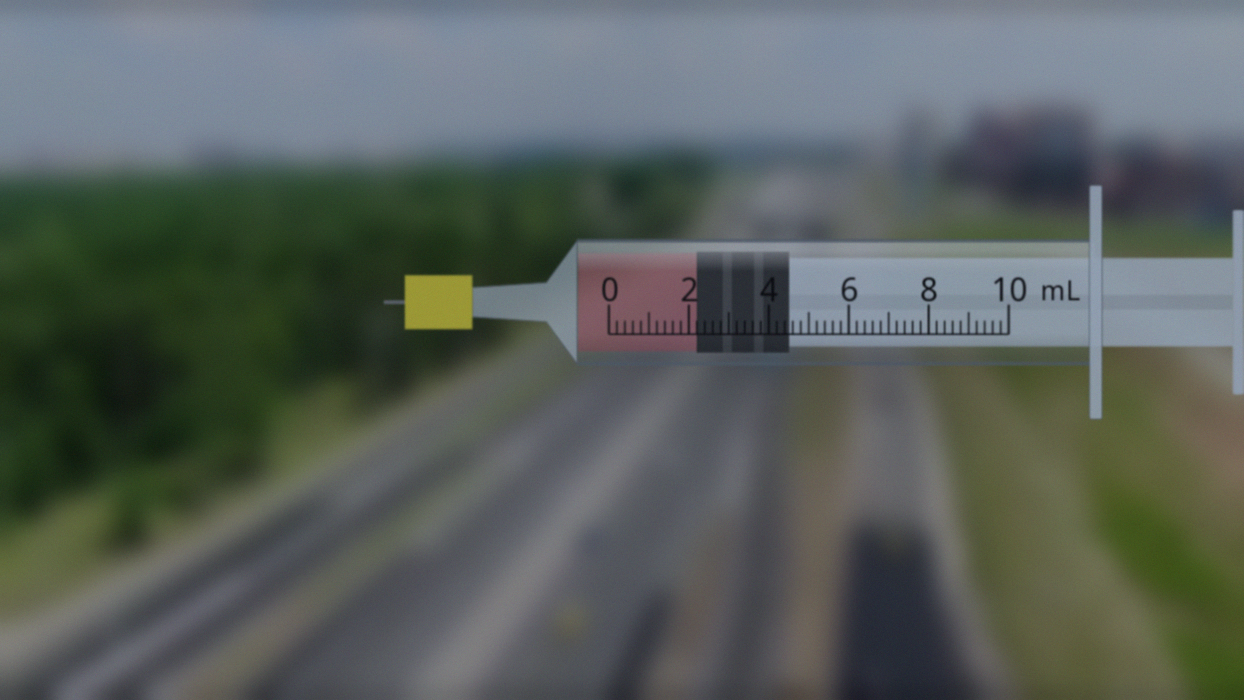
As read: **2.2** mL
